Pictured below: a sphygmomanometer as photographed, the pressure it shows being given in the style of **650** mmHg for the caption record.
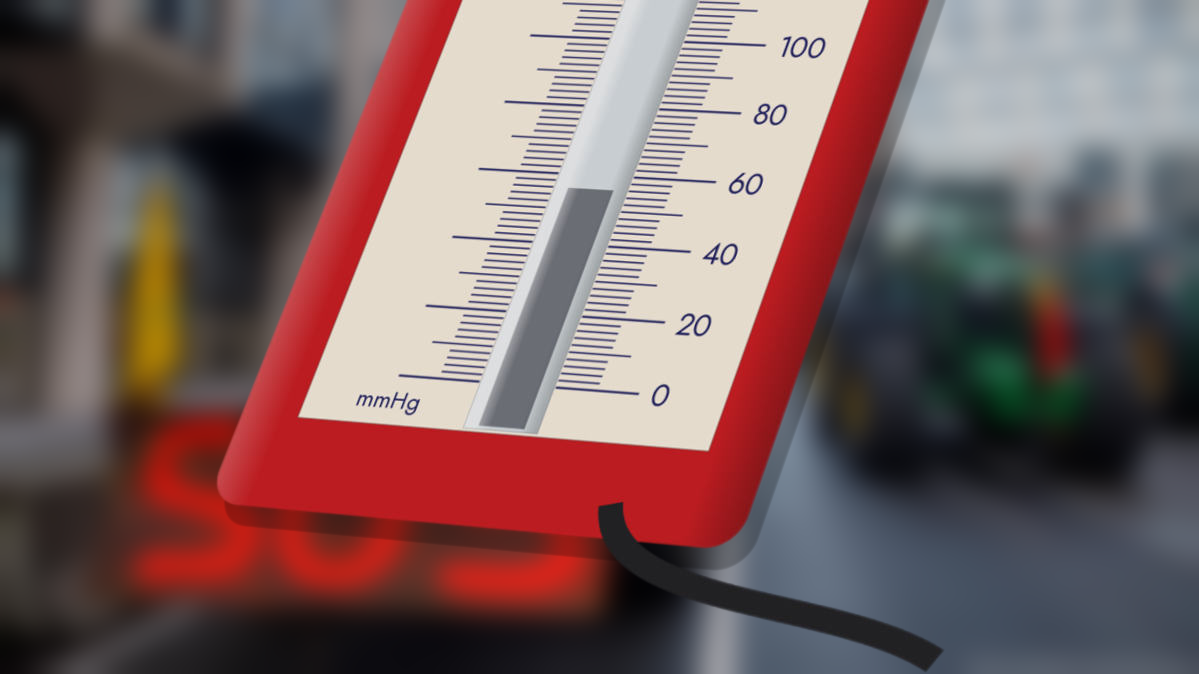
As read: **56** mmHg
